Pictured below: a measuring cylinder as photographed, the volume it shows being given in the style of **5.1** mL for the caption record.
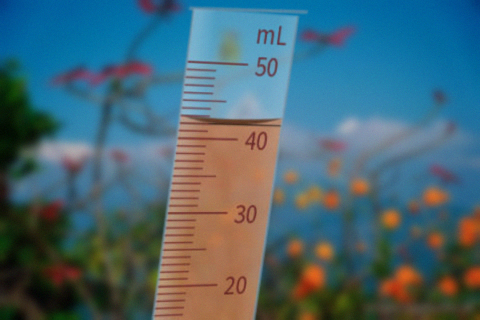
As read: **42** mL
